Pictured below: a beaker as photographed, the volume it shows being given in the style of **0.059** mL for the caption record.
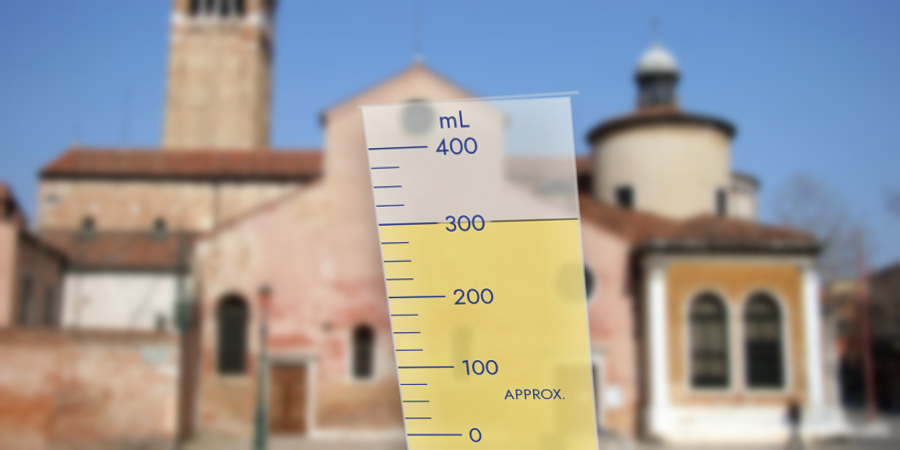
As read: **300** mL
